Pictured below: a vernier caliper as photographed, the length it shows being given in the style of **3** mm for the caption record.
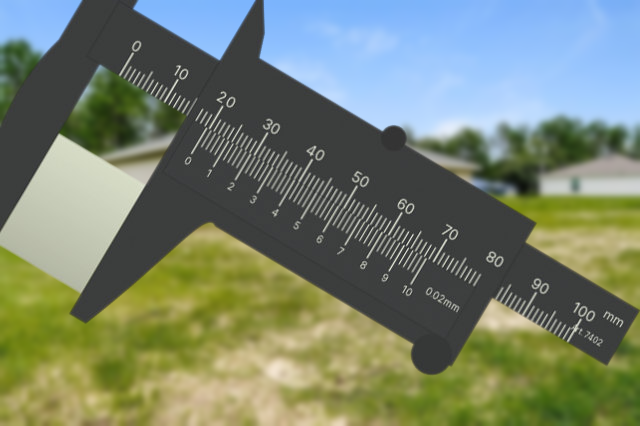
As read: **19.5** mm
